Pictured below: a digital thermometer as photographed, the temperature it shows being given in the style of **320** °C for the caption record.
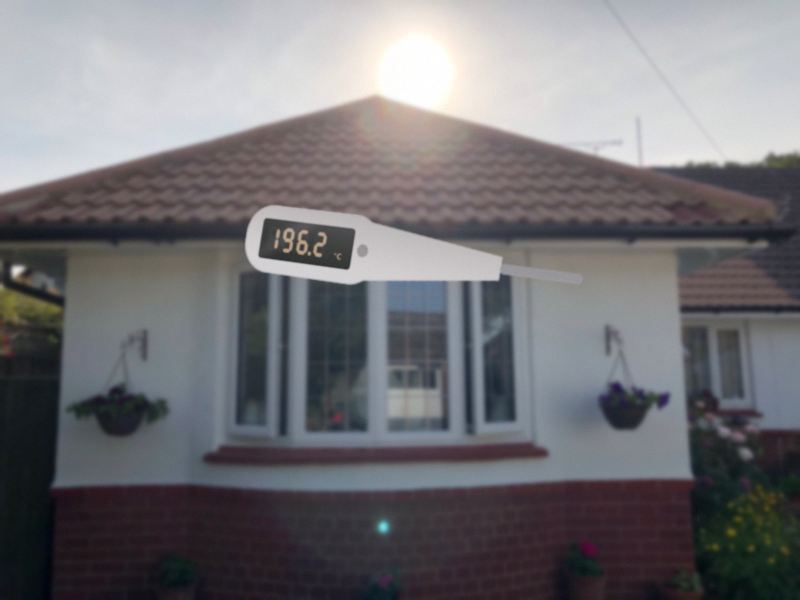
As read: **196.2** °C
